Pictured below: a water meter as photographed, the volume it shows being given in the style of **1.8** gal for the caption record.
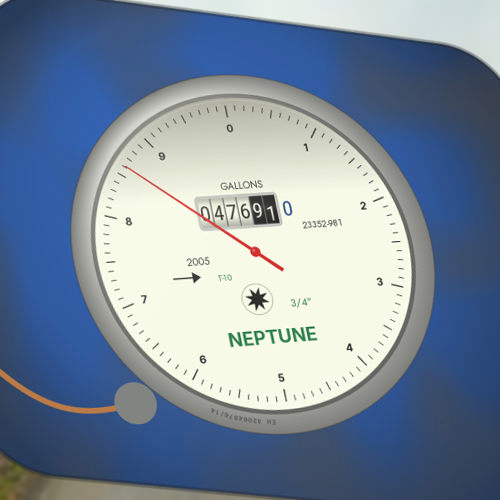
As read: **476908.6** gal
